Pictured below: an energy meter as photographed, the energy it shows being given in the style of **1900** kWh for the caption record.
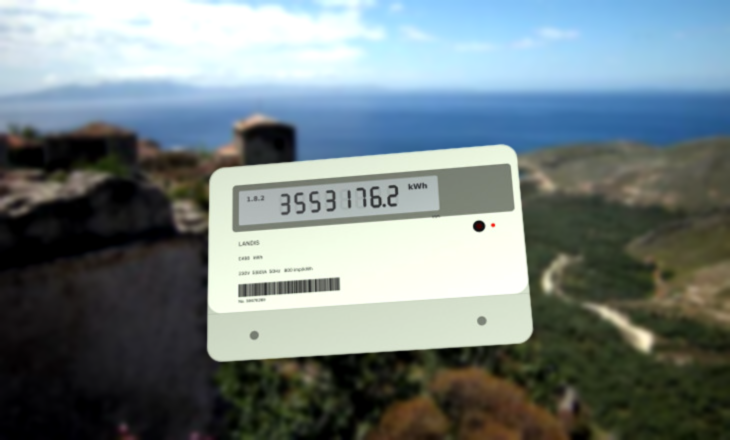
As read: **3553176.2** kWh
